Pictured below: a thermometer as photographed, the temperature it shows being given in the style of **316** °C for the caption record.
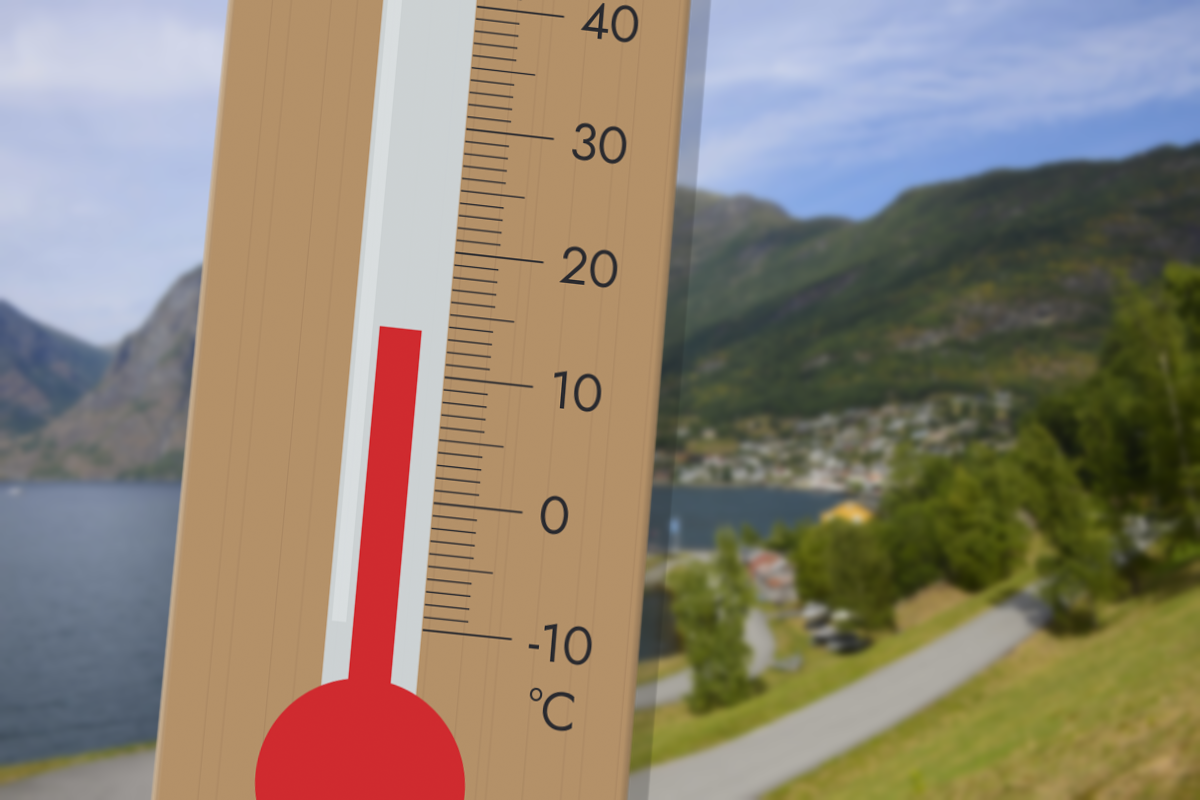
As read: **13.5** °C
